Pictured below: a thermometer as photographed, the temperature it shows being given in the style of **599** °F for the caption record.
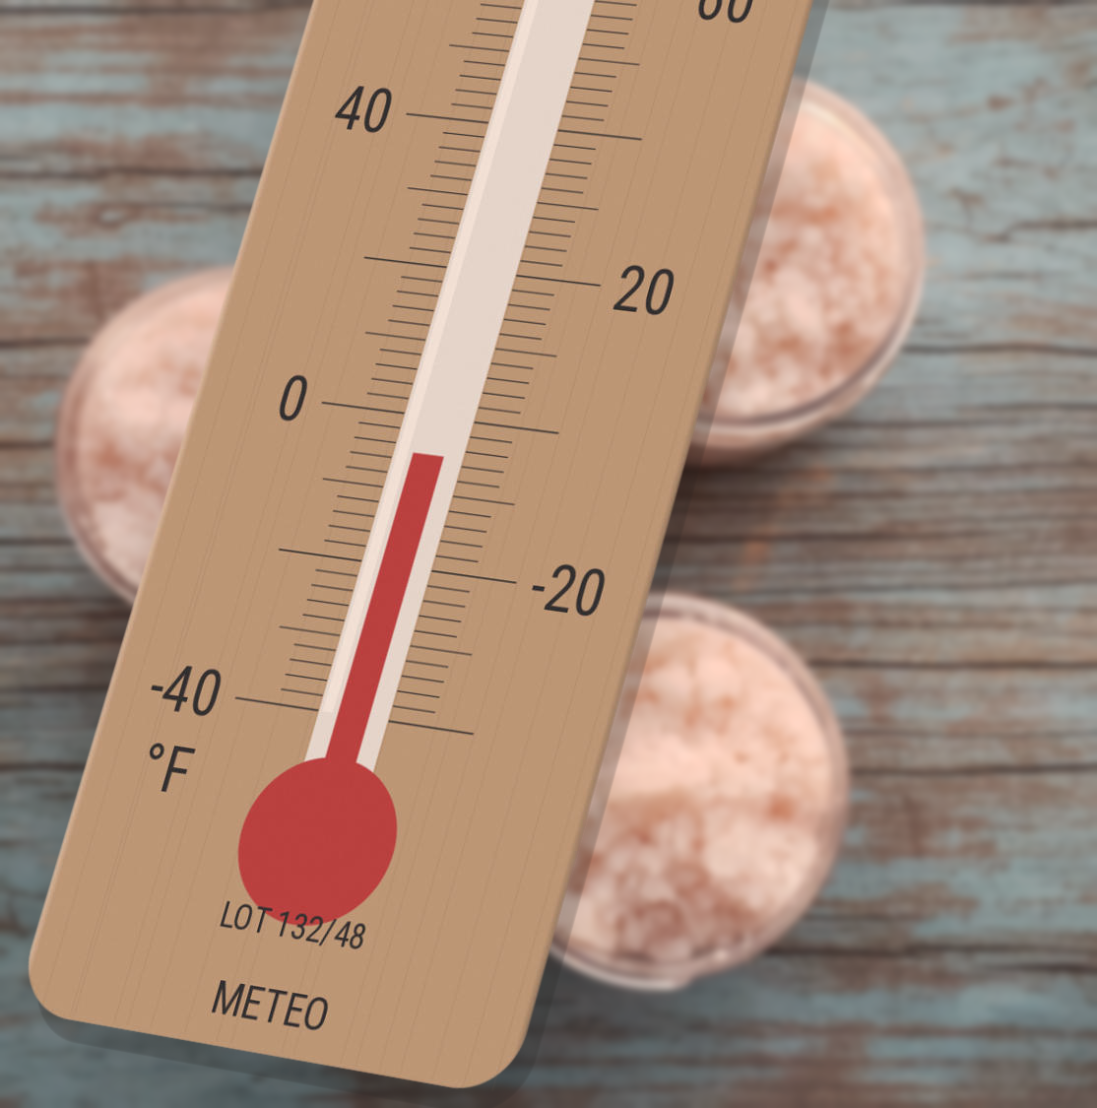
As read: **-5** °F
